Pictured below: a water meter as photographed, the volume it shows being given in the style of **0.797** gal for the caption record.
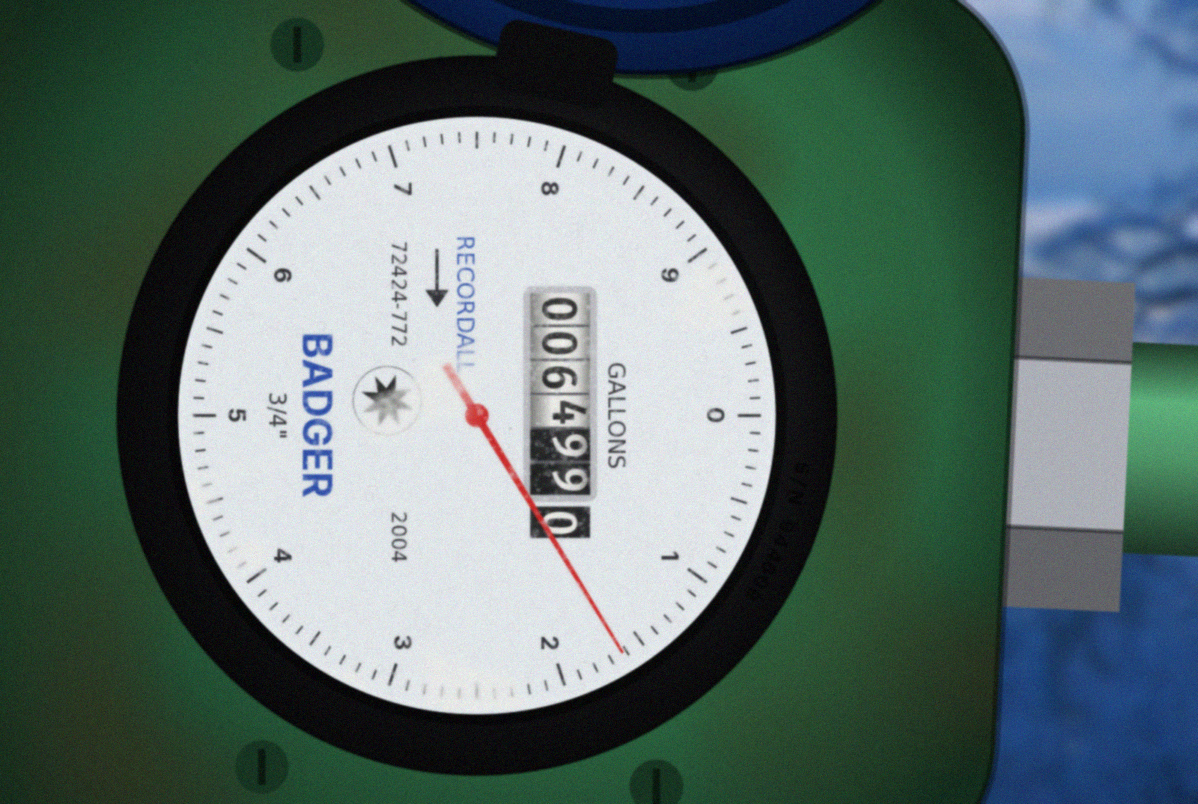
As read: **64991.6** gal
